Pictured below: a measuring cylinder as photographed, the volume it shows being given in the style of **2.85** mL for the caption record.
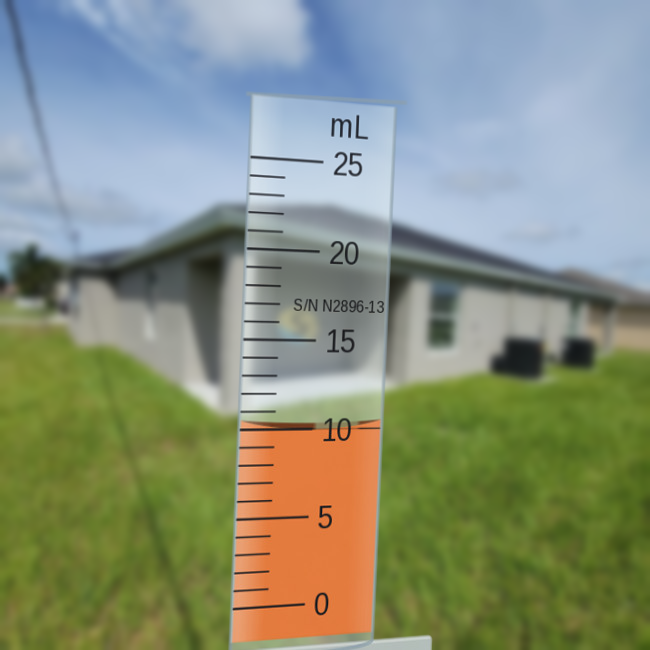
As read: **10** mL
